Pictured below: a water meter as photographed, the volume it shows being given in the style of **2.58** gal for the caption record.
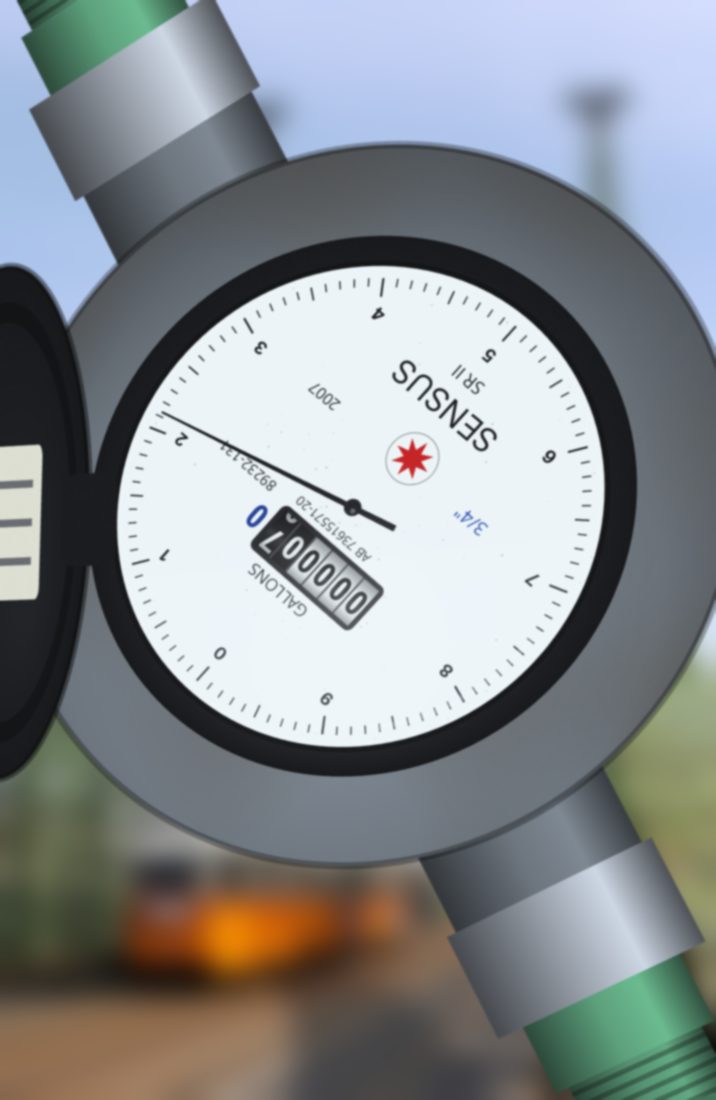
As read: **72.1** gal
